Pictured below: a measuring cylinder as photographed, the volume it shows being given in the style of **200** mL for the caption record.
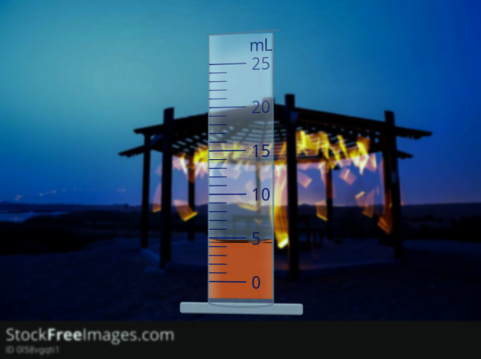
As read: **4.5** mL
